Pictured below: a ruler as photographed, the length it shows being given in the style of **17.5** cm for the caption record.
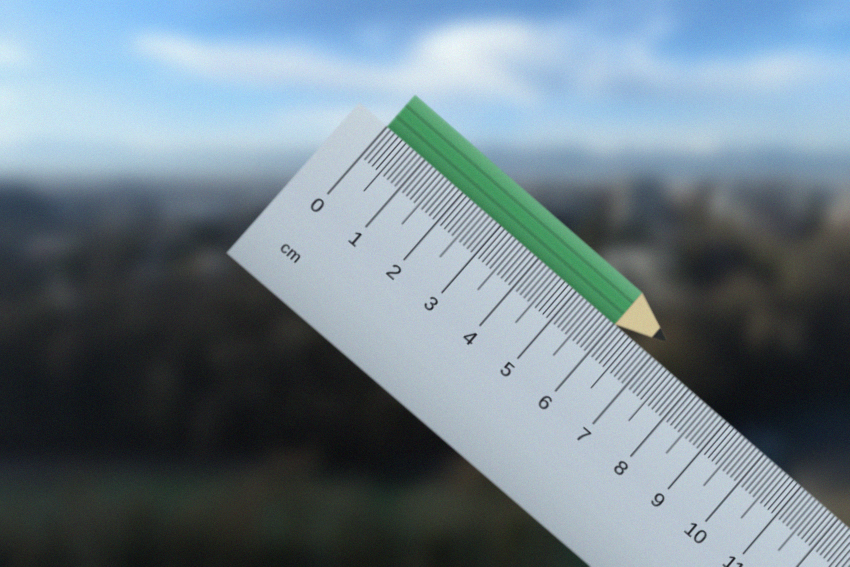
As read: **7** cm
